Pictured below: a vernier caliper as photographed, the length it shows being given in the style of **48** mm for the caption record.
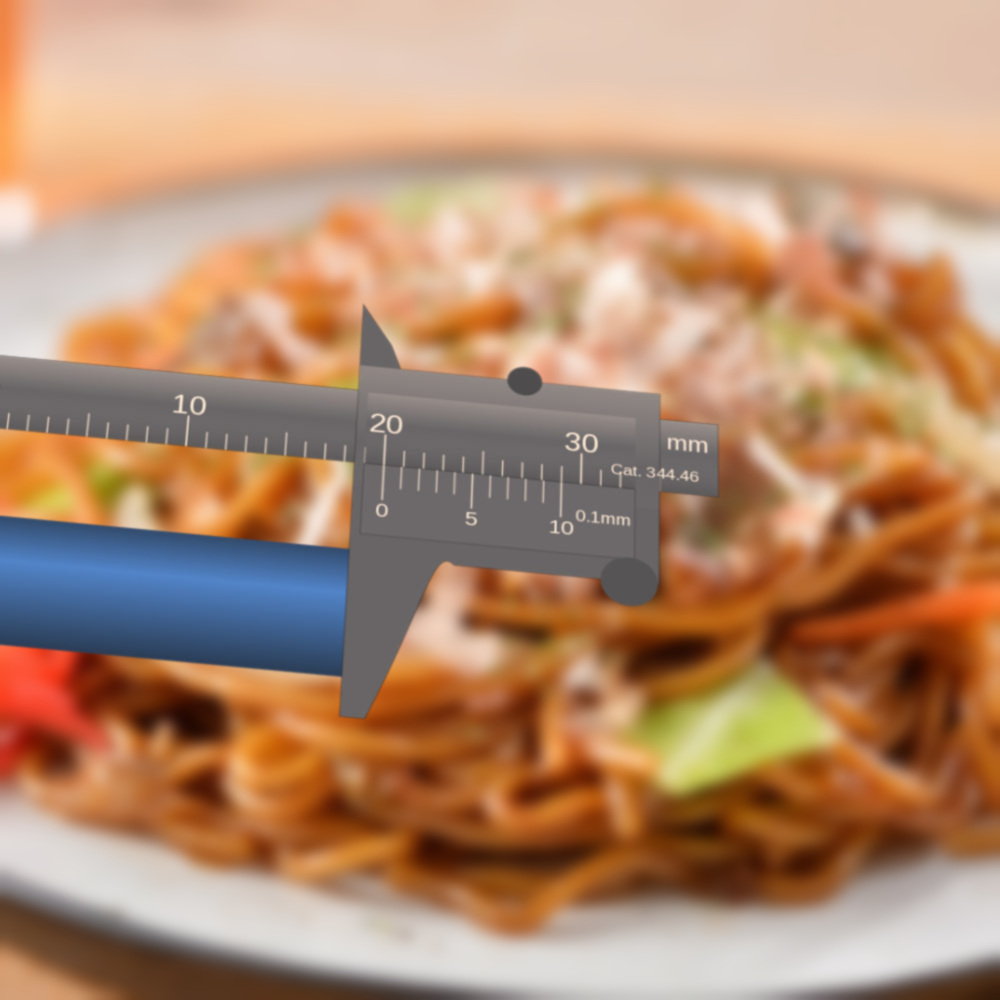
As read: **20.0** mm
